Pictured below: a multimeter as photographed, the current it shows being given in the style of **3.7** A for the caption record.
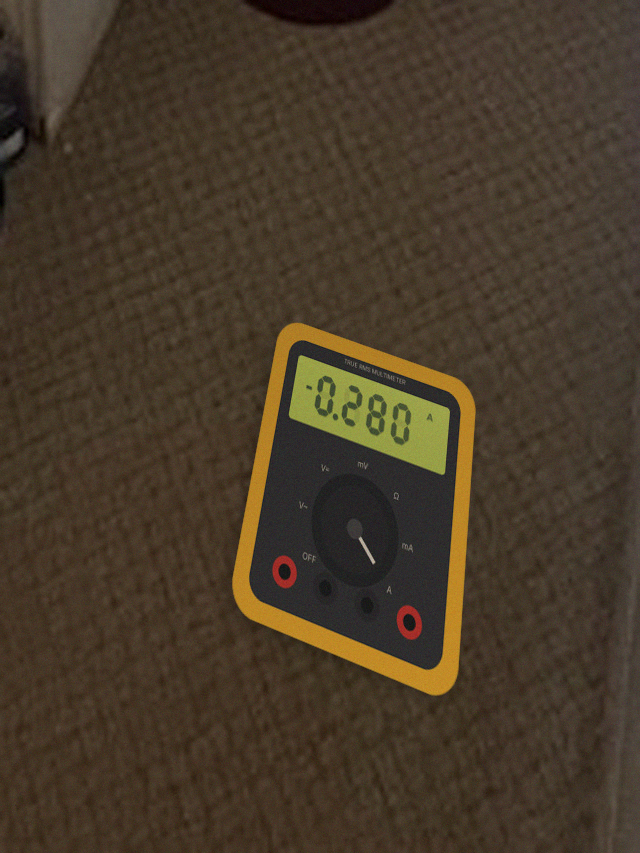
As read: **-0.280** A
